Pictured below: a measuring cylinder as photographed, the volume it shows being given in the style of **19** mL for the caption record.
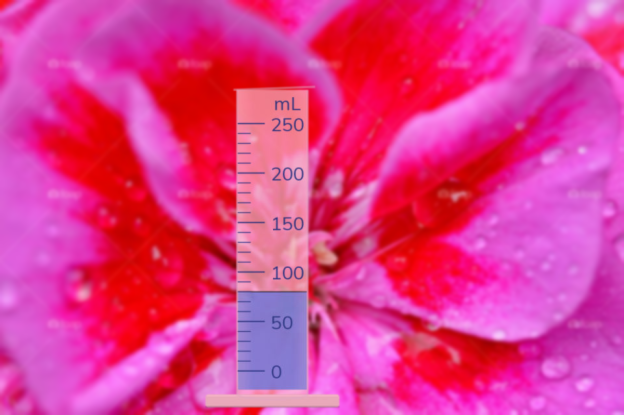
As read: **80** mL
